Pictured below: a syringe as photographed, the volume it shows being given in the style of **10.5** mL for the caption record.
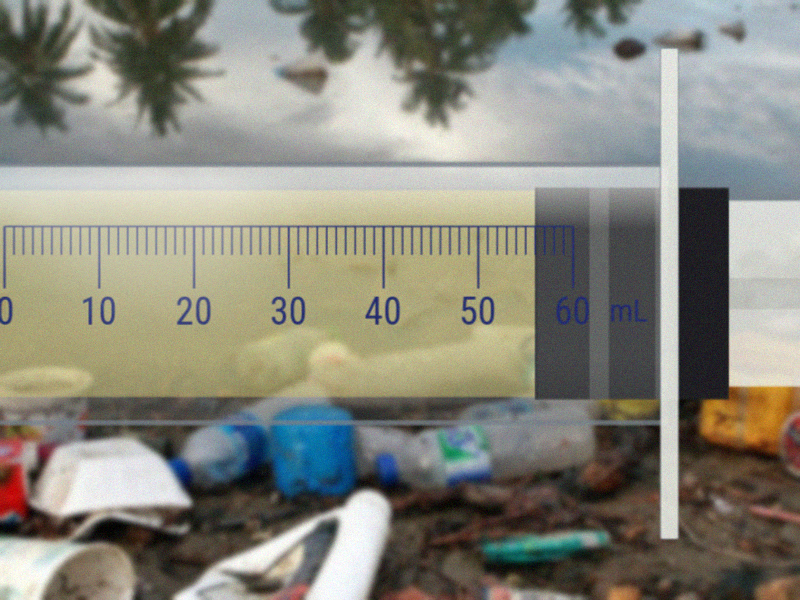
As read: **56** mL
